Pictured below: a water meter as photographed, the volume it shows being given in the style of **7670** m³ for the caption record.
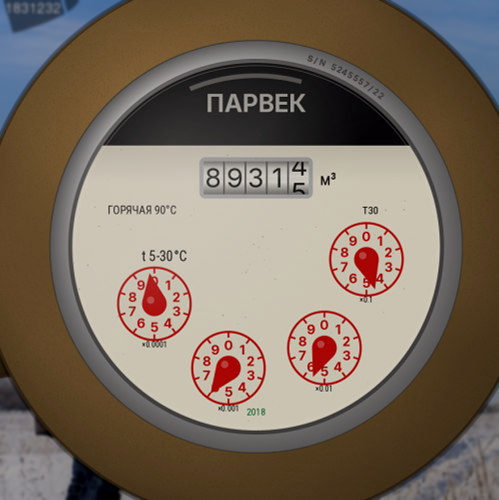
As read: **89314.4559** m³
